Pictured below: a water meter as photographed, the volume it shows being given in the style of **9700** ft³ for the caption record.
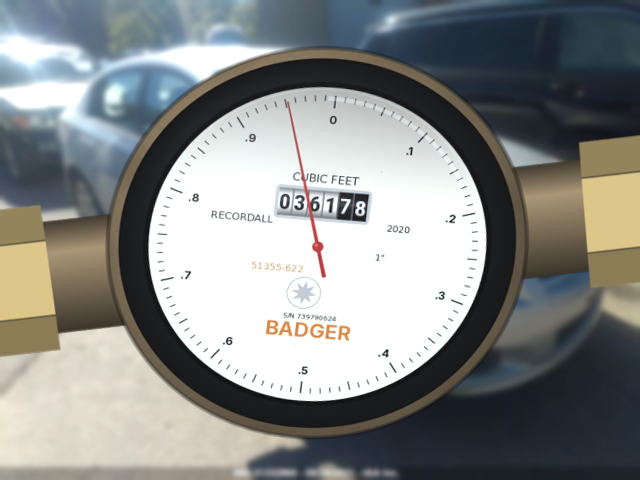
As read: **36177.95** ft³
